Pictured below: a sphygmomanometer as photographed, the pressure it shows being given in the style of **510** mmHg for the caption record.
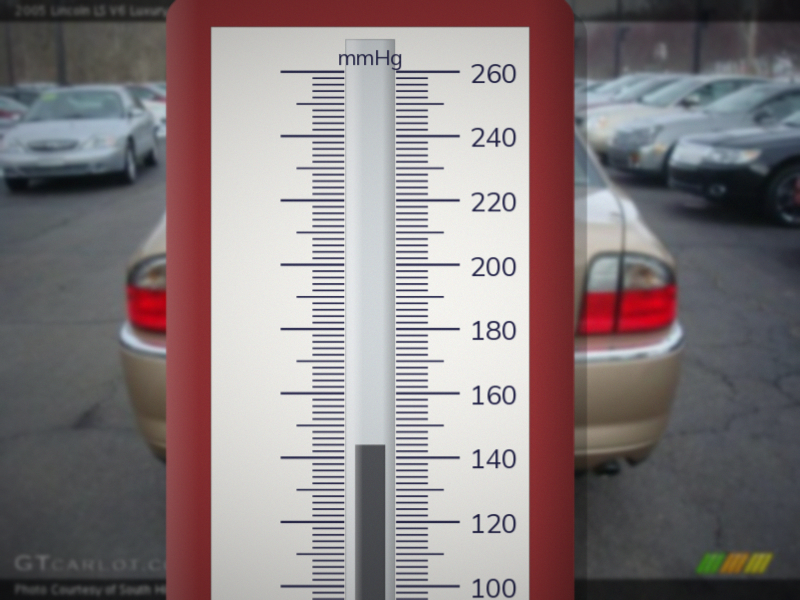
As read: **144** mmHg
